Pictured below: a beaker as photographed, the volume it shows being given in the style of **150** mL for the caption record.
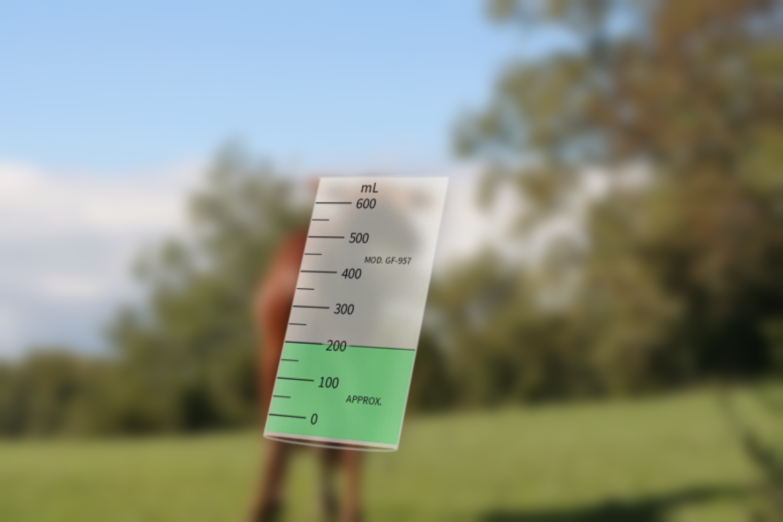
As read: **200** mL
